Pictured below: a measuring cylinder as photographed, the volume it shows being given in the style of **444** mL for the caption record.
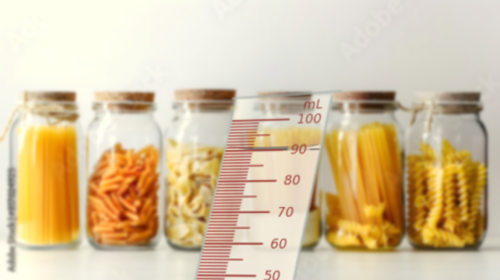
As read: **90** mL
